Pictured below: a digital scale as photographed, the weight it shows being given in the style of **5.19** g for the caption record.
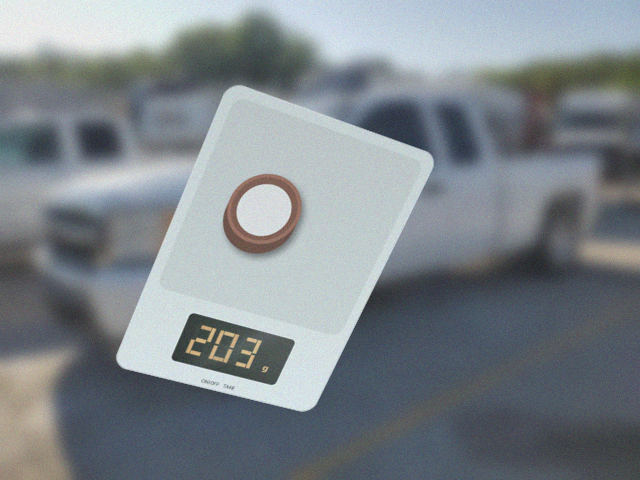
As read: **203** g
